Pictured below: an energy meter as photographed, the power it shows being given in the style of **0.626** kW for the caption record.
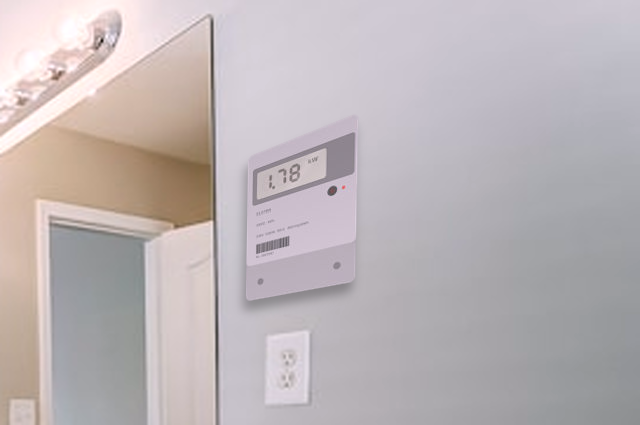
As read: **1.78** kW
